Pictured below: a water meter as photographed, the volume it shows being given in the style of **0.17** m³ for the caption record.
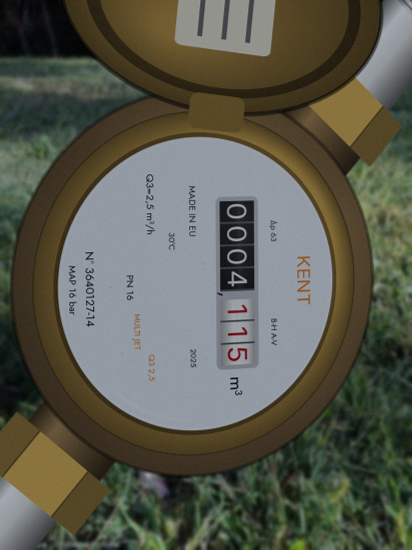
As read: **4.115** m³
